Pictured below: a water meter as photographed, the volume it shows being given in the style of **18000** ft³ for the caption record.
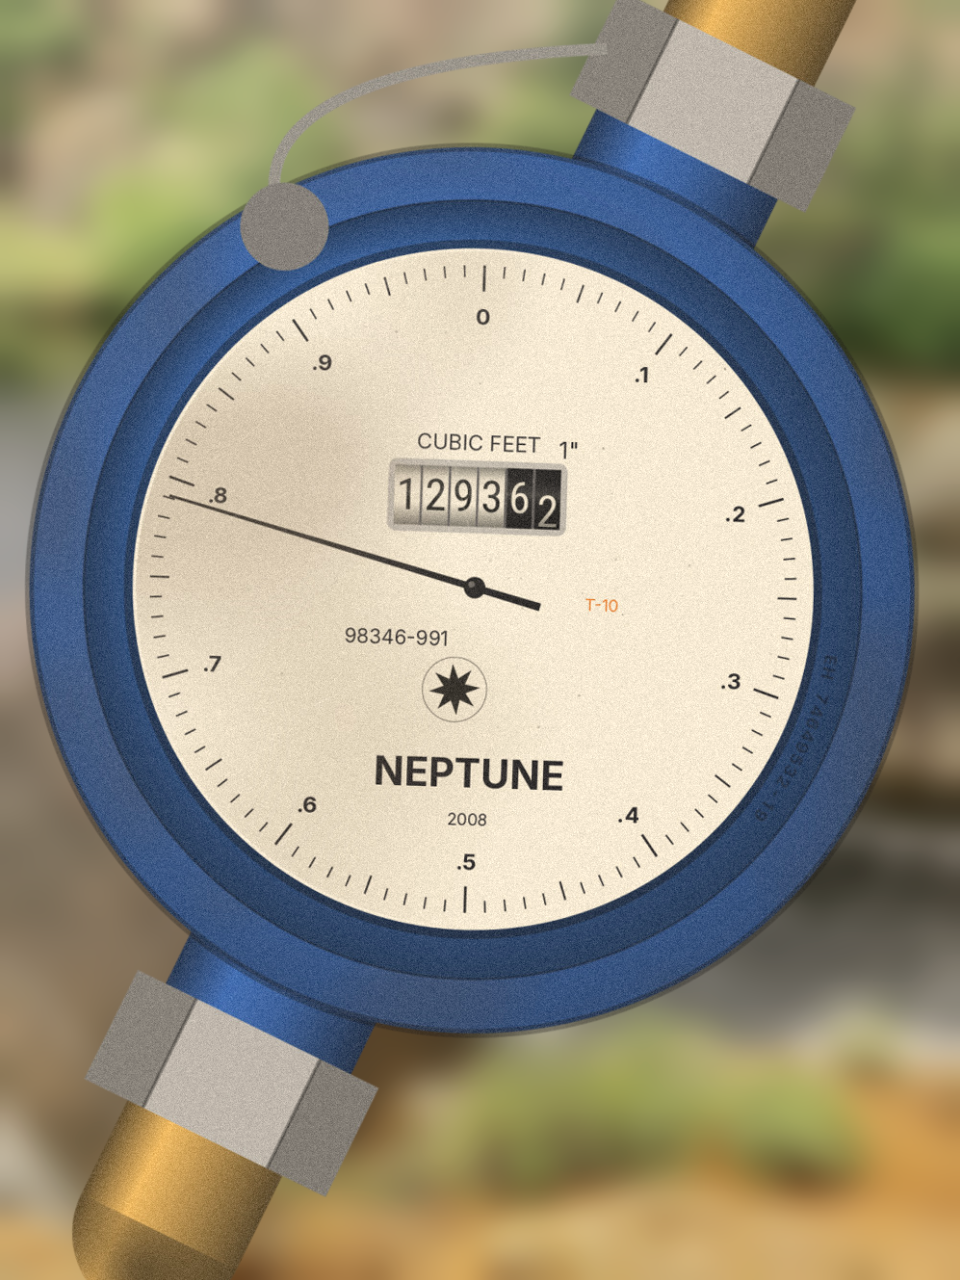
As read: **129361.79** ft³
